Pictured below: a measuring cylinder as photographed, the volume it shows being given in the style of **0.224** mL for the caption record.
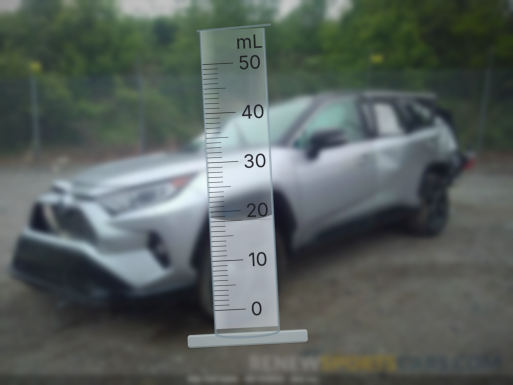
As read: **18** mL
